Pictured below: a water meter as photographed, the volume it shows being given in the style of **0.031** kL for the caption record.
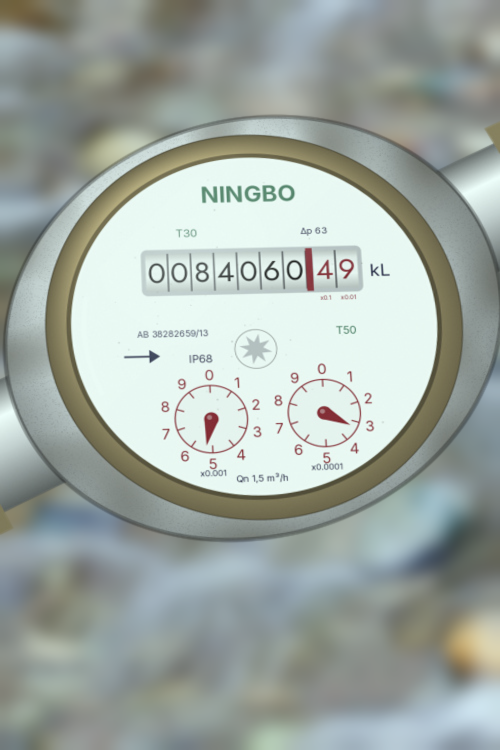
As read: **84060.4953** kL
